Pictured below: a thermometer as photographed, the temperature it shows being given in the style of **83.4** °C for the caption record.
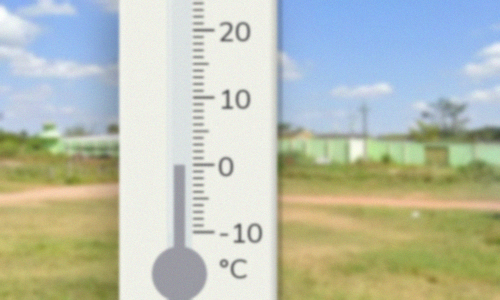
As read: **0** °C
